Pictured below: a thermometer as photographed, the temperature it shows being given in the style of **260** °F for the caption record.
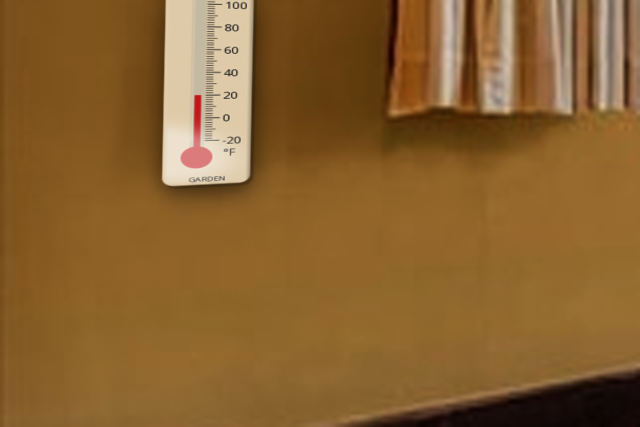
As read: **20** °F
